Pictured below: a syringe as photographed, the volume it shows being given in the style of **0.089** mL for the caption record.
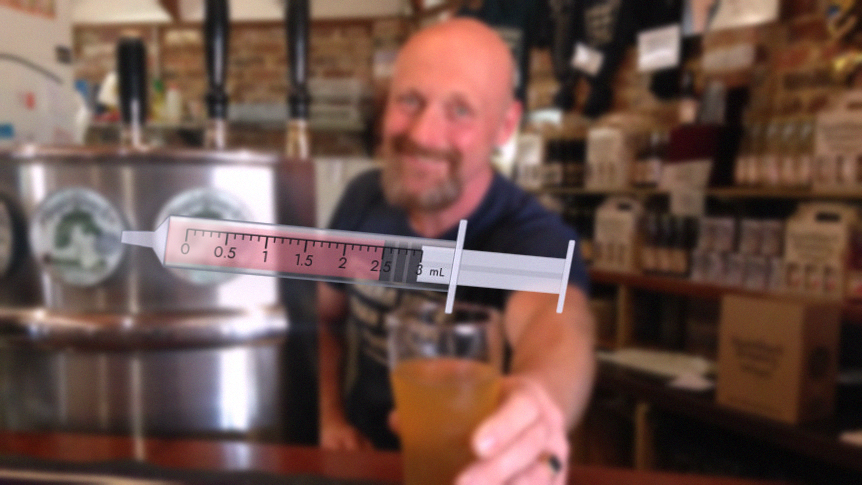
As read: **2.5** mL
